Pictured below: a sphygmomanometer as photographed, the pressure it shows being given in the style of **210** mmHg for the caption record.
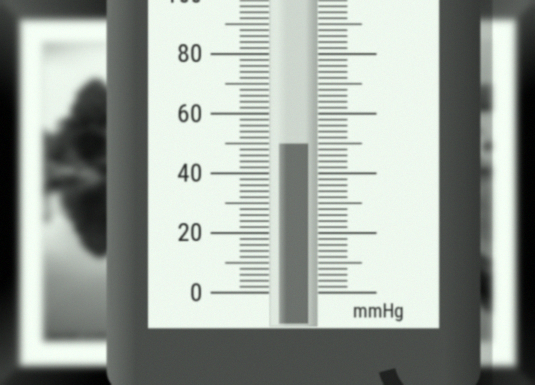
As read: **50** mmHg
